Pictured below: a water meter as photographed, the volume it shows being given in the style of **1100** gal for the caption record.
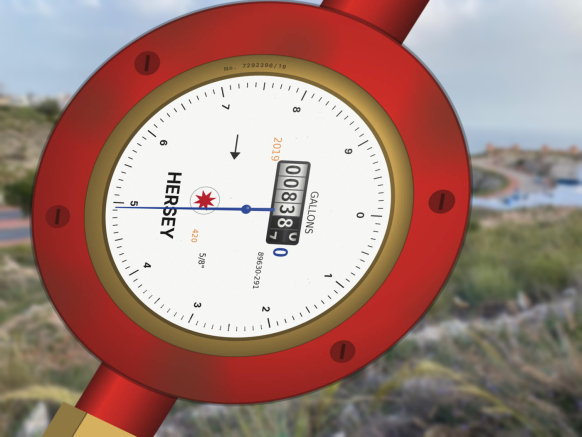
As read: **83864.9** gal
